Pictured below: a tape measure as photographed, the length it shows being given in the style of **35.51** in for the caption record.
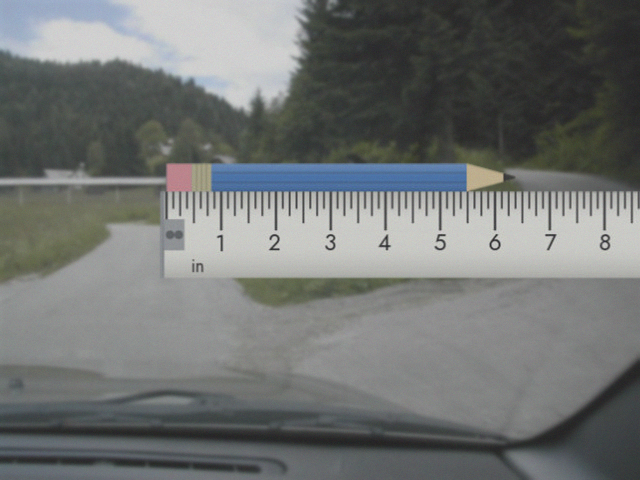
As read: **6.375** in
